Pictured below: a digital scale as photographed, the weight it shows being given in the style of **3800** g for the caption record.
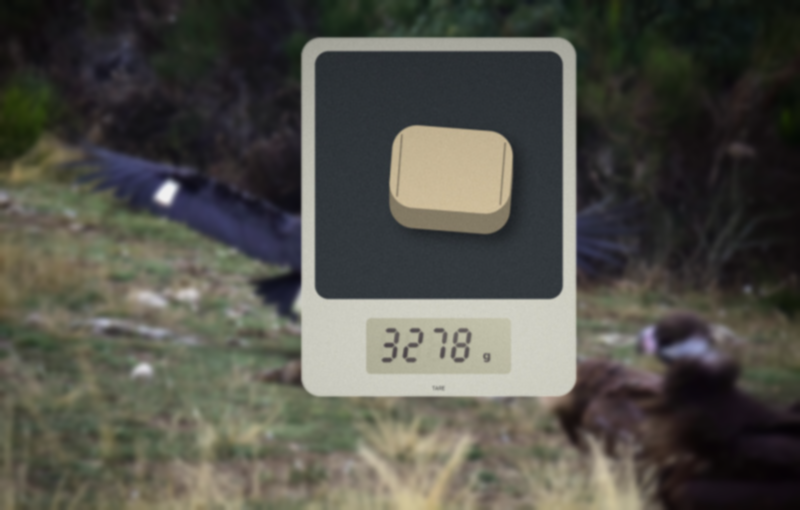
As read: **3278** g
